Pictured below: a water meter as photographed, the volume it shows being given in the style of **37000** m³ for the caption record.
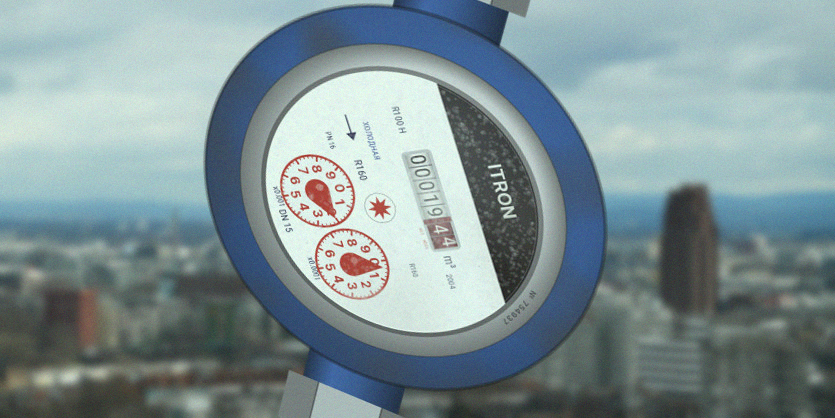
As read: **19.4420** m³
